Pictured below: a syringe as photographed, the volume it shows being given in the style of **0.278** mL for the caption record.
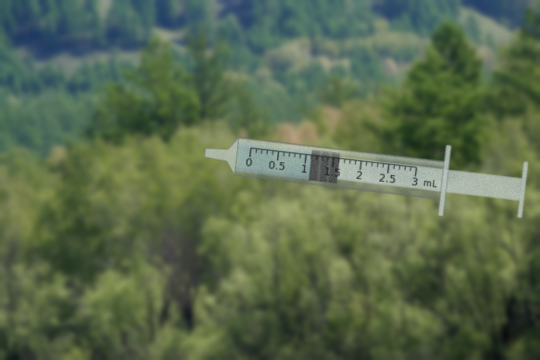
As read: **1.1** mL
